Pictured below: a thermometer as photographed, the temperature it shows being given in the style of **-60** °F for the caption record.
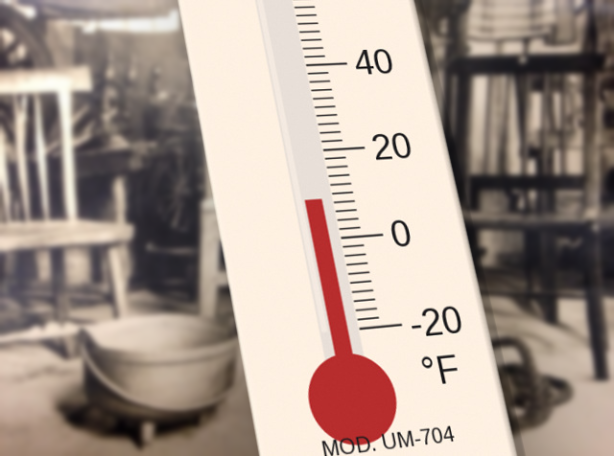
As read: **9** °F
